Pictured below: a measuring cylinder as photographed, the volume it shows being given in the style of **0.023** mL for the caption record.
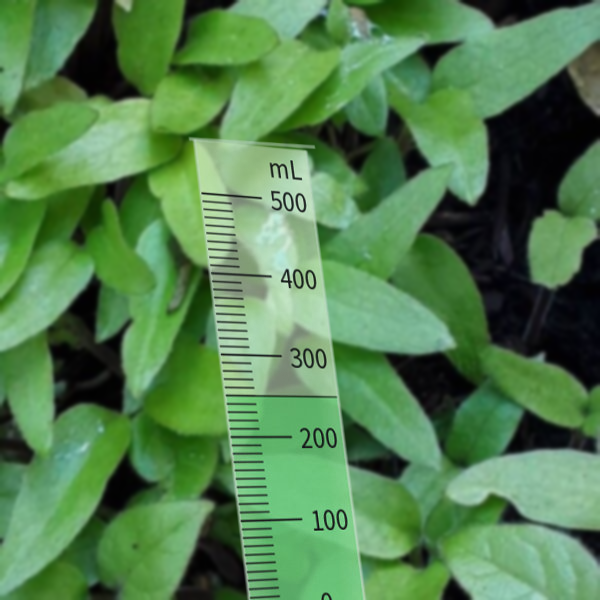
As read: **250** mL
